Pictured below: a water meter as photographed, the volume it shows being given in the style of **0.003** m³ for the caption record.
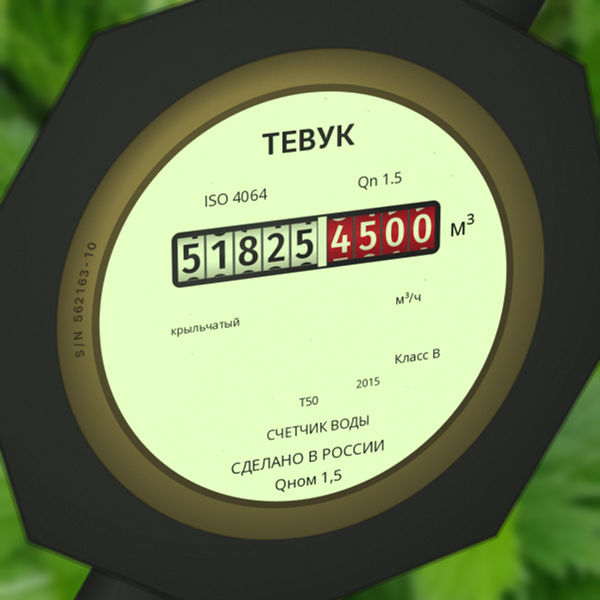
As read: **51825.4500** m³
